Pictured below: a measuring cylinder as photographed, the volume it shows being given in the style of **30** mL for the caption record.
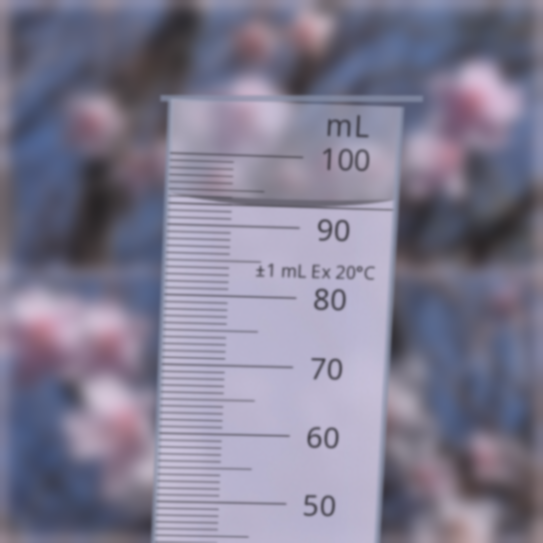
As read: **93** mL
